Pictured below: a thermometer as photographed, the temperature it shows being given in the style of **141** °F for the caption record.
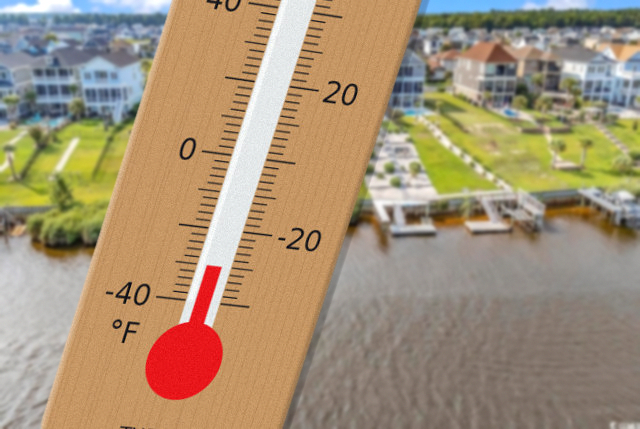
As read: **-30** °F
